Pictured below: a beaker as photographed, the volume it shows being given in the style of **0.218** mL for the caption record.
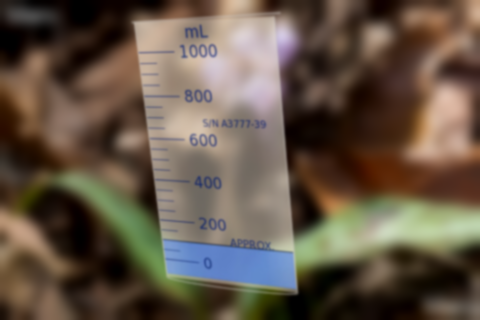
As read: **100** mL
